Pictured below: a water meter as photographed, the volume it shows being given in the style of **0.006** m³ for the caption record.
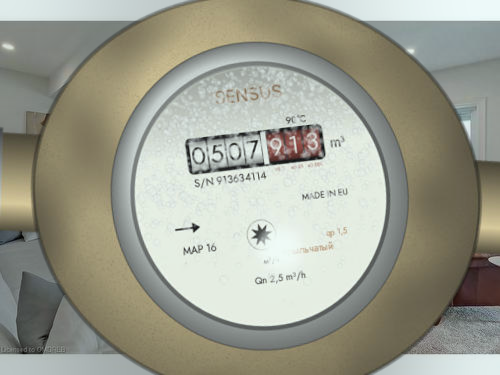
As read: **507.913** m³
